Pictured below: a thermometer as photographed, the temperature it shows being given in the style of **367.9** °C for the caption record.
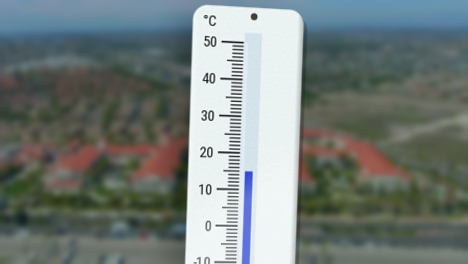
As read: **15** °C
